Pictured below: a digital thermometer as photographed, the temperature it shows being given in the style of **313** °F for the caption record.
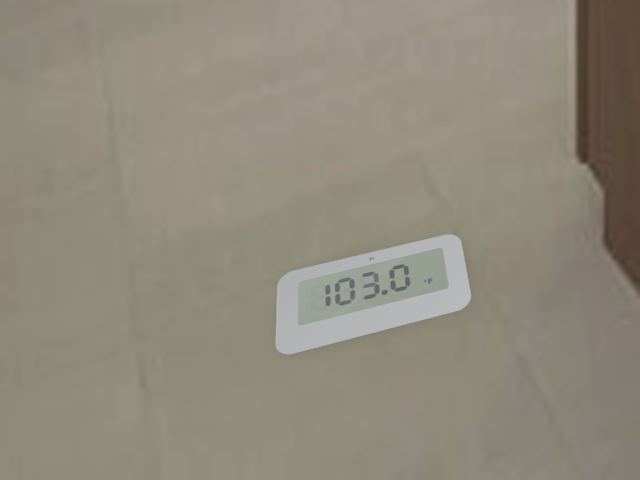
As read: **103.0** °F
